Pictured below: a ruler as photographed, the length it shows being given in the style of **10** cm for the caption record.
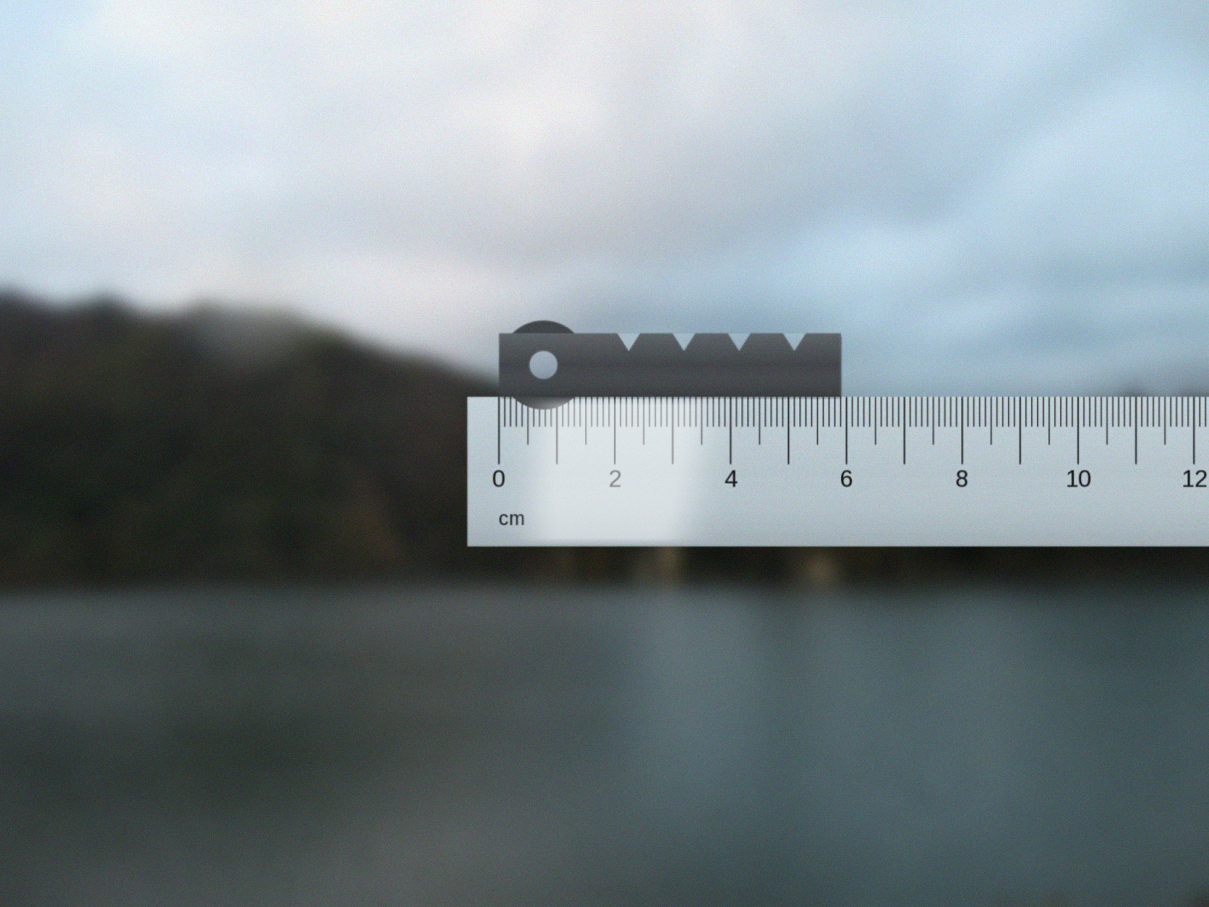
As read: **5.9** cm
